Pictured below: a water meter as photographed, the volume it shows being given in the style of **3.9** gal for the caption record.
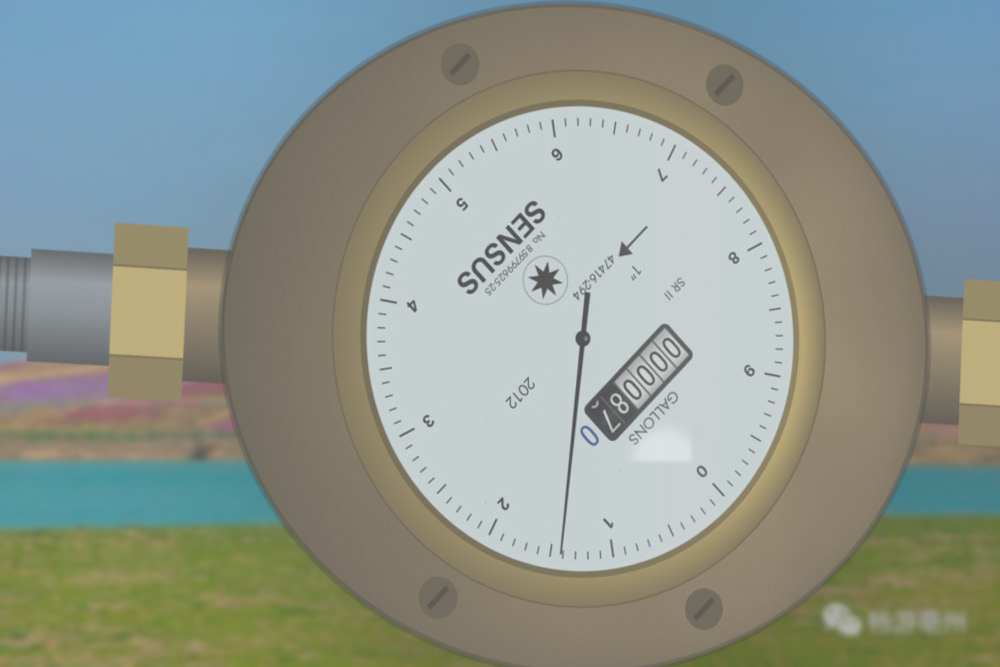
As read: **871.4** gal
